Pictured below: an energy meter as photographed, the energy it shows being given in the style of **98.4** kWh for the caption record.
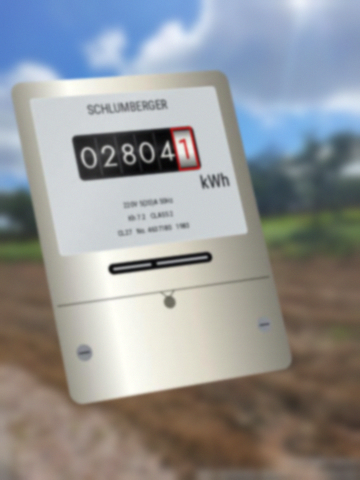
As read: **2804.1** kWh
